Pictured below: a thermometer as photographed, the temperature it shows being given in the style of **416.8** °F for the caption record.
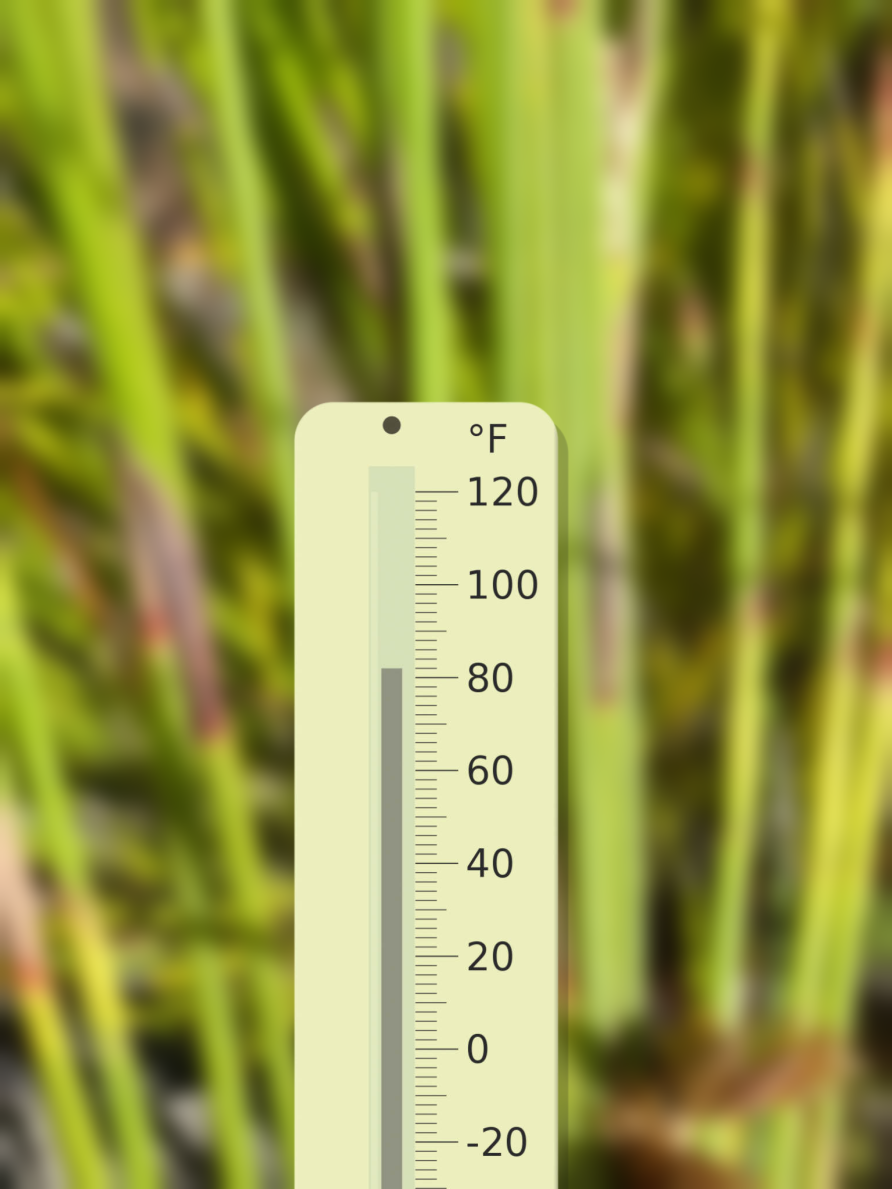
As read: **82** °F
